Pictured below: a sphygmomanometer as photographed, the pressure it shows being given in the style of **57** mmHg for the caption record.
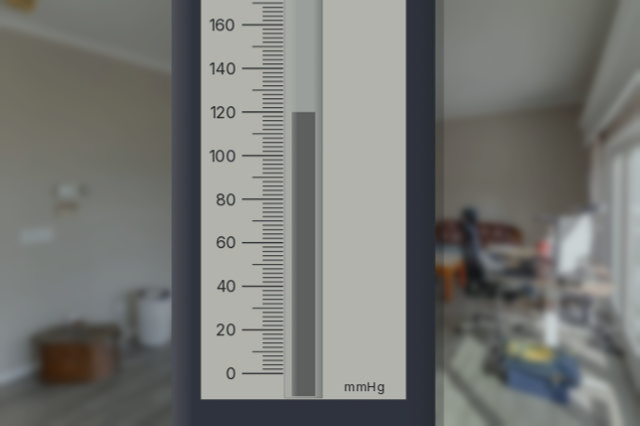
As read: **120** mmHg
